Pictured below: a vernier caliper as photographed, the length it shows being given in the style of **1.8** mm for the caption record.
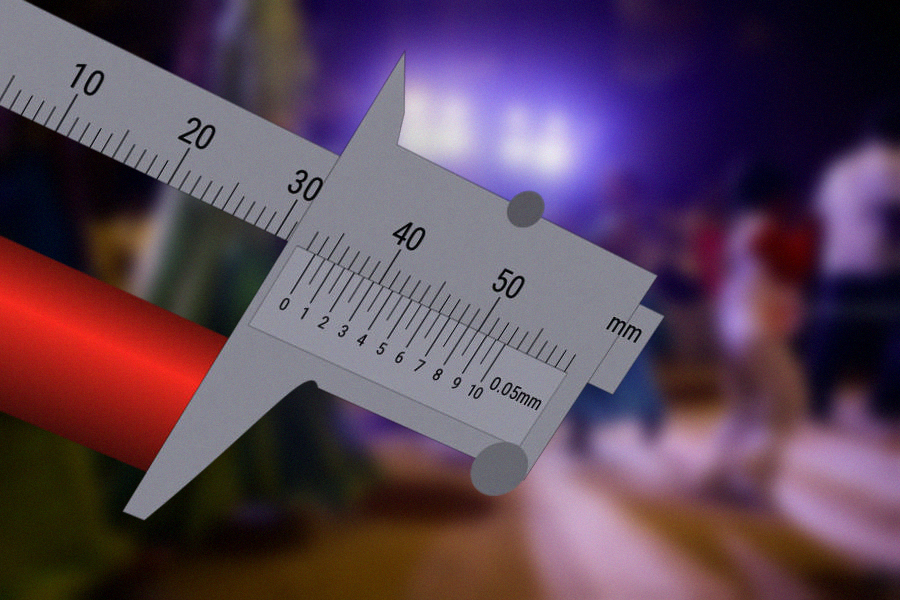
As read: **33.8** mm
